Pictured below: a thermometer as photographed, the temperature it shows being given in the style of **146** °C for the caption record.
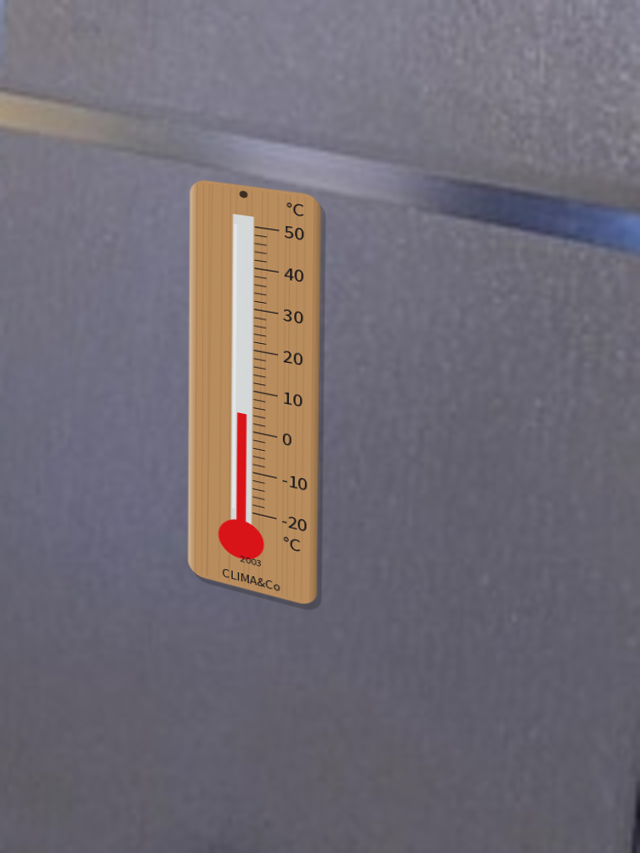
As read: **4** °C
